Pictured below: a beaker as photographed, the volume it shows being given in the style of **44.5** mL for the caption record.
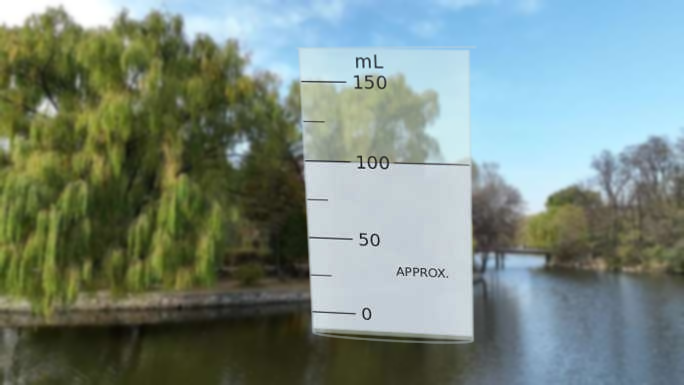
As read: **100** mL
